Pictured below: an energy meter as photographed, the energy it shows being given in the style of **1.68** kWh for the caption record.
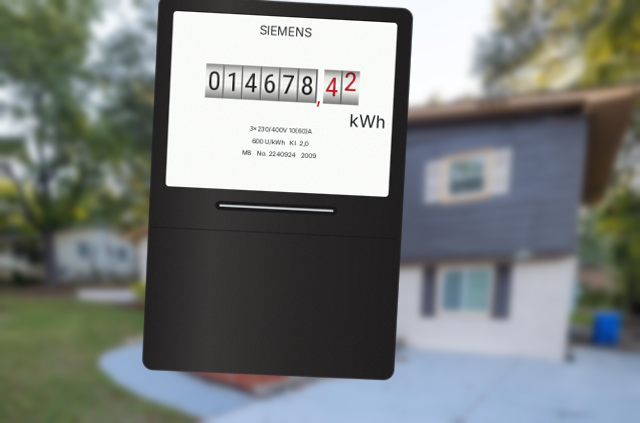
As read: **14678.42** kWh
